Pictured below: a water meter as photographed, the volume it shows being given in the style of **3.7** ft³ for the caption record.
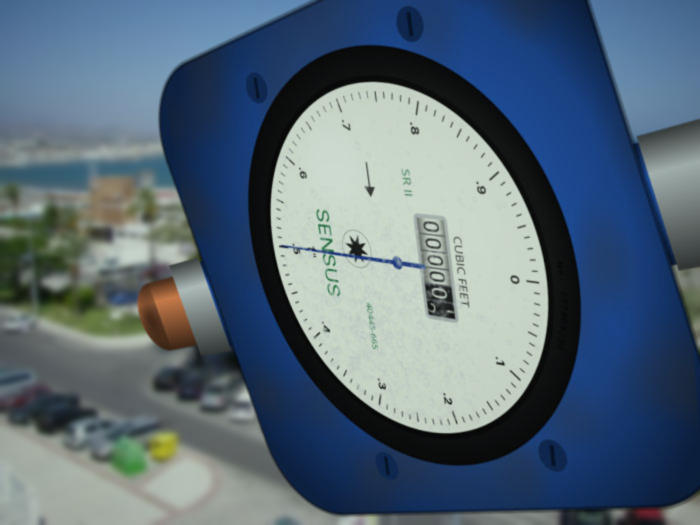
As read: **1.50** ft³
